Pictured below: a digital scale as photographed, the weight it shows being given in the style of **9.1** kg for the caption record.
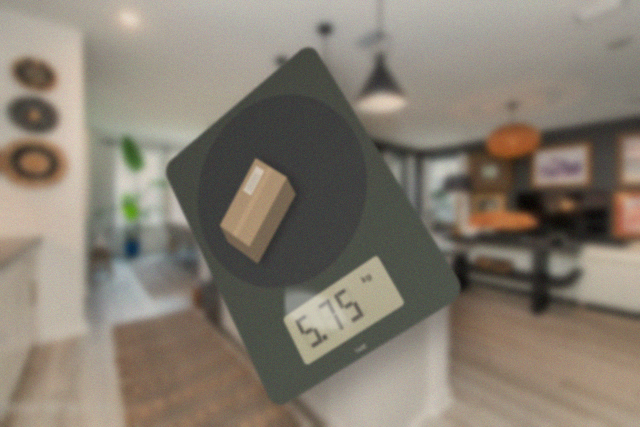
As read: **5.75** kg
